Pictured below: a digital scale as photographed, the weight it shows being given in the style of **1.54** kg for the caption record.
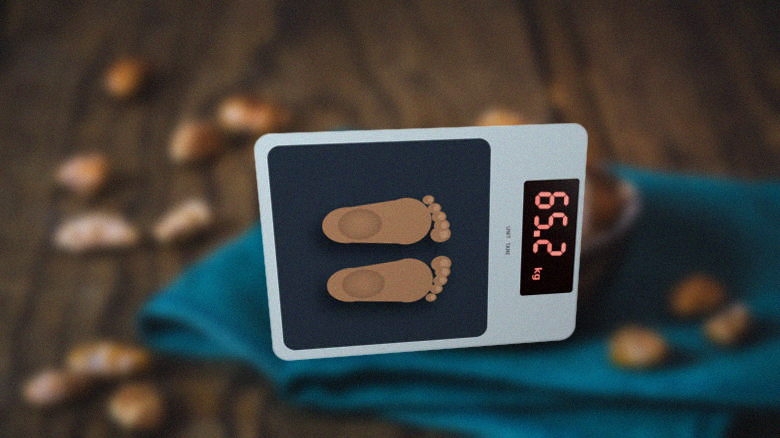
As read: **65.2** kg
